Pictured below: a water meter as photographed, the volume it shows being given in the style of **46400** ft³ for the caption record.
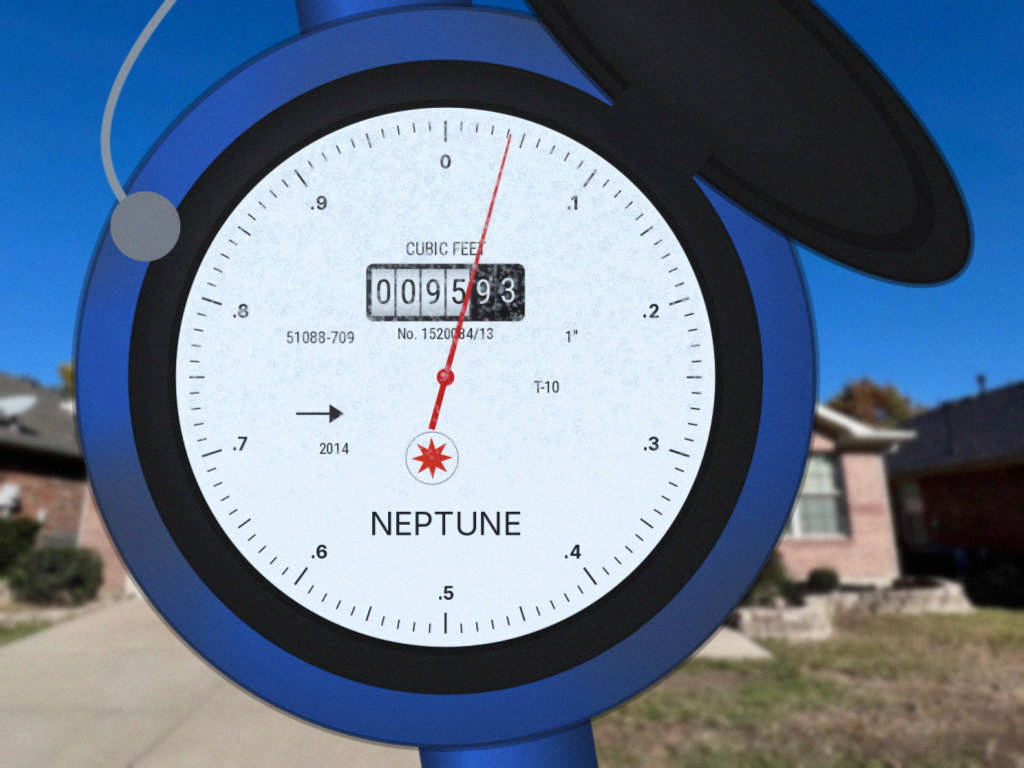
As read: **9593.04** ft³
